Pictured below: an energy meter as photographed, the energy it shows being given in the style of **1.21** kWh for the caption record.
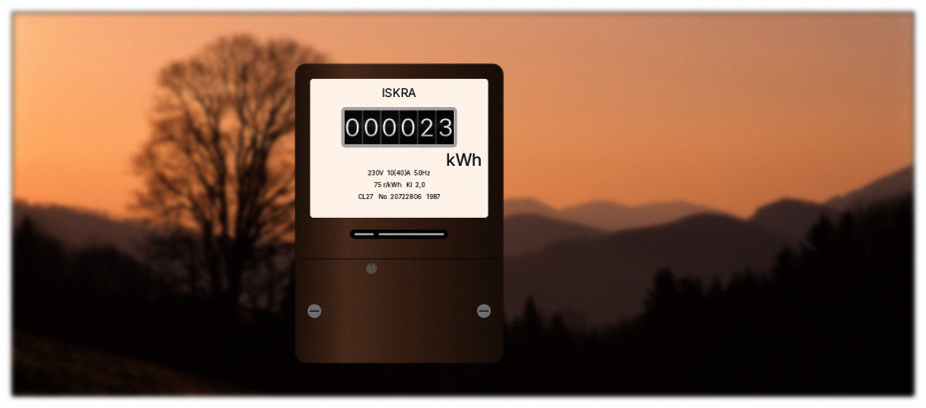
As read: **23** kWh
